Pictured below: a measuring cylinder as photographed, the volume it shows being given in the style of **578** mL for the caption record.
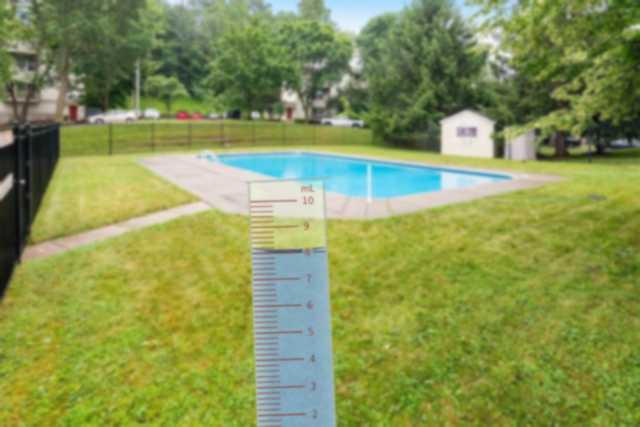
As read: **8** mL
